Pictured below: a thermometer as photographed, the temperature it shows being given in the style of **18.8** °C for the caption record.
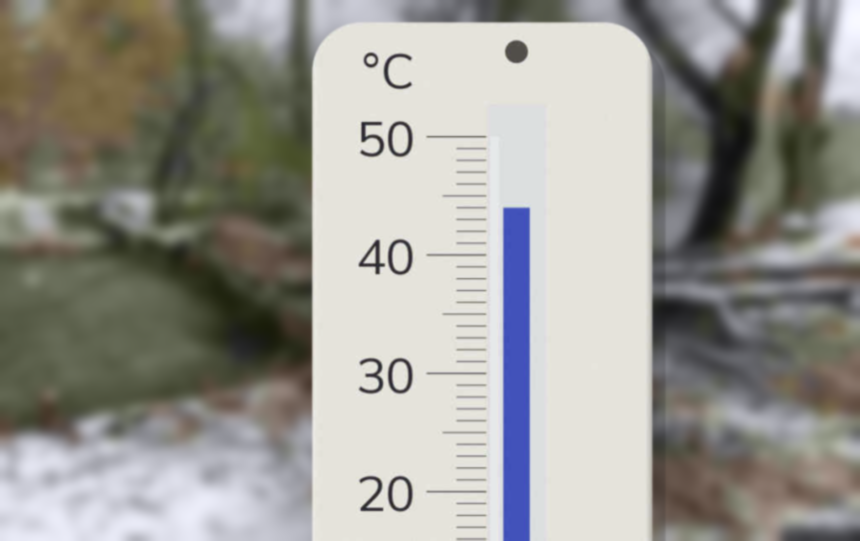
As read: **44** °C
